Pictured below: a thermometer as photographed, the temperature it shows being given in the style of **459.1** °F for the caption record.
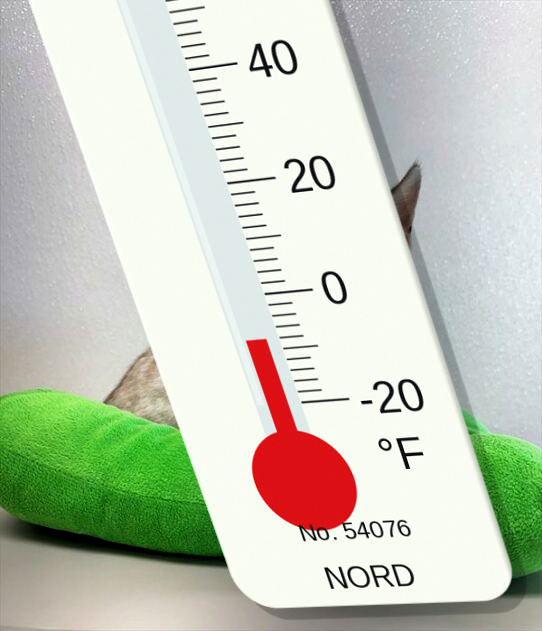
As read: **-8** °F
